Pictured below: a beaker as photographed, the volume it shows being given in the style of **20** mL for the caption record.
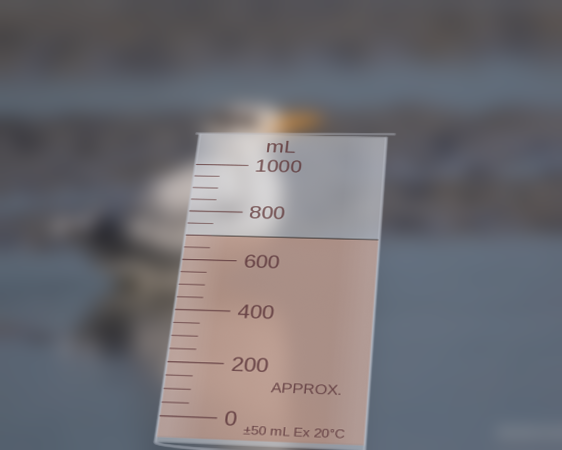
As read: **700** mL
